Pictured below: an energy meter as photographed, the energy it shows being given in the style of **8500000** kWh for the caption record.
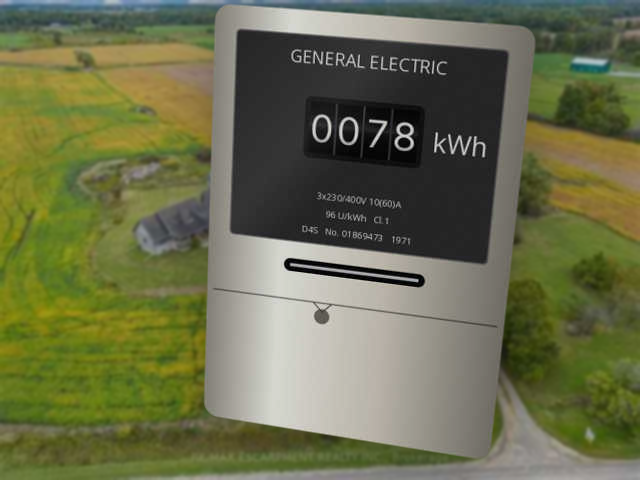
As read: **78** kWh
